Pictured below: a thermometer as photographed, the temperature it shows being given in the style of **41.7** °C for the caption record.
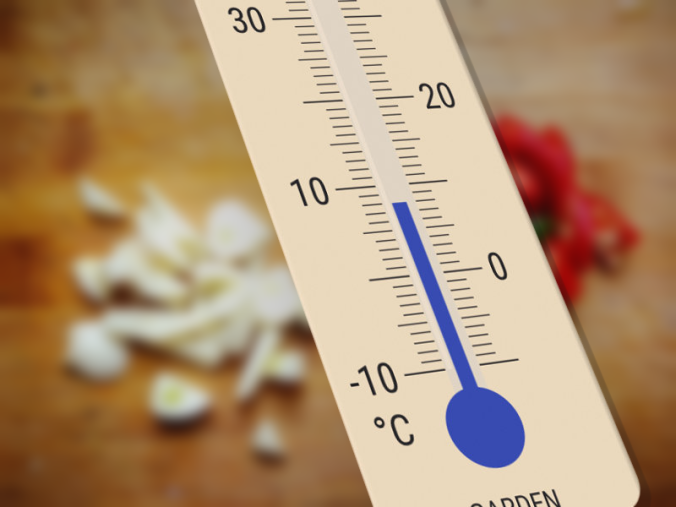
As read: **8** °C
